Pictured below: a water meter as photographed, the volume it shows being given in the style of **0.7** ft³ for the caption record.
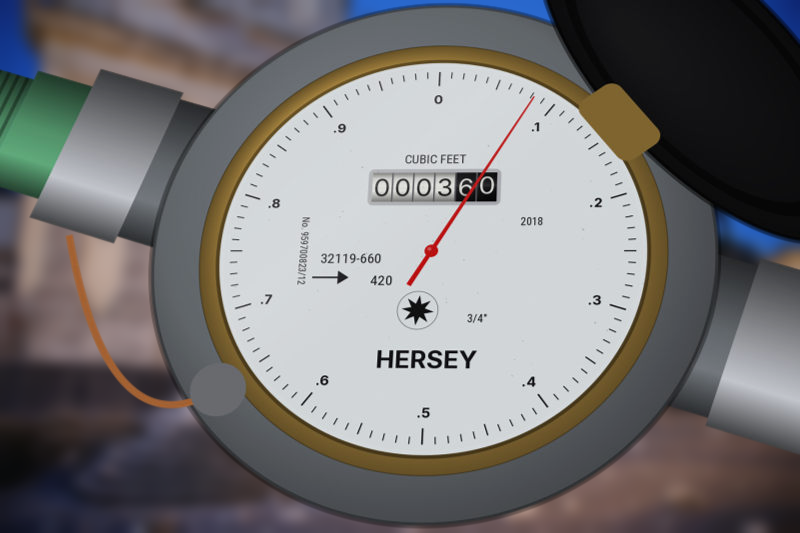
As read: **360.08** ft³
